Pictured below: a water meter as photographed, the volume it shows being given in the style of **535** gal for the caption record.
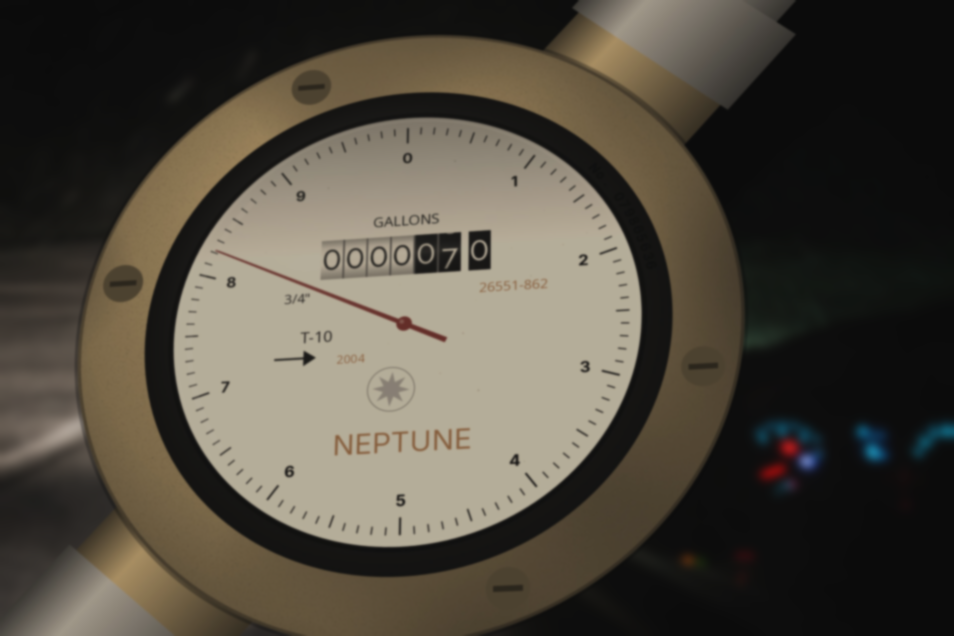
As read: **68.2** gal
